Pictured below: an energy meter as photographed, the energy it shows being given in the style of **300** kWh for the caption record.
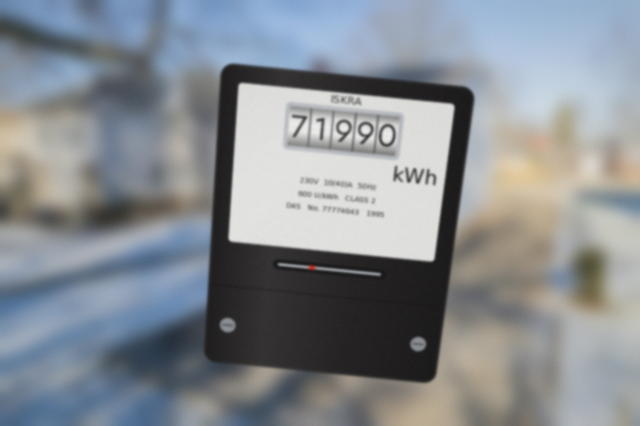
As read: **71990** kWh
